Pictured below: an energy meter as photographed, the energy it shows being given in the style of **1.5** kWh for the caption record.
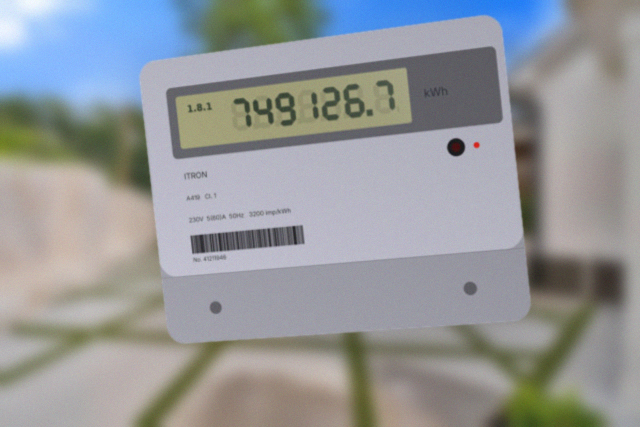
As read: **749126.7** kWh
